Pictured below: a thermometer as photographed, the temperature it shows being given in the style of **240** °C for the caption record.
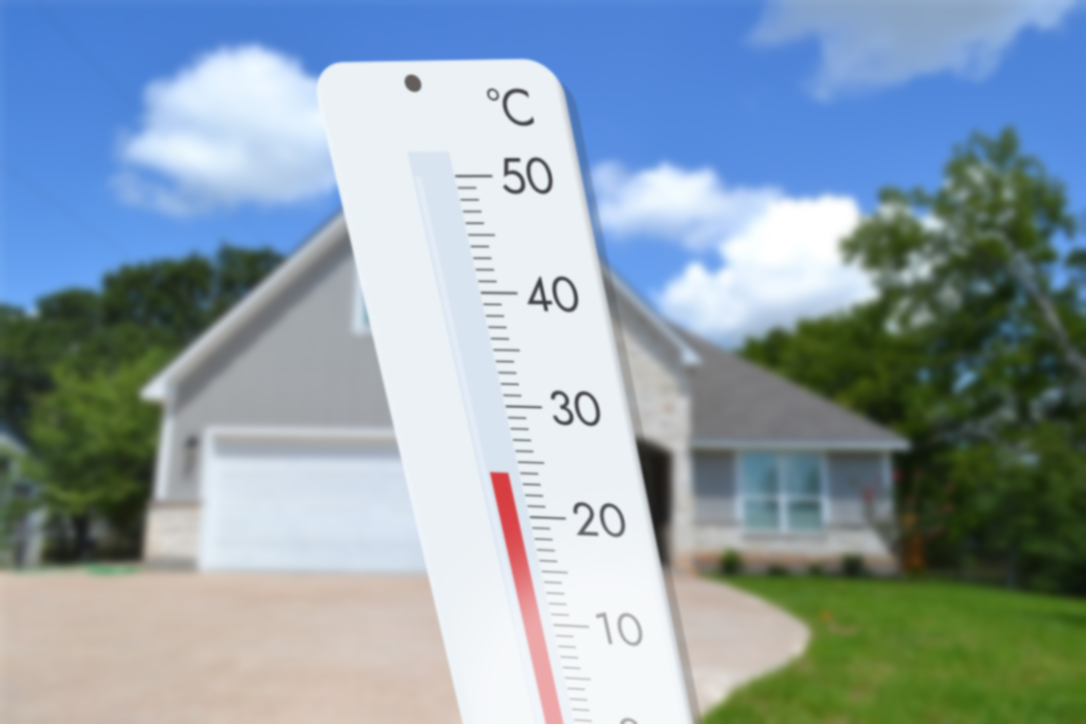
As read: **24** °C
